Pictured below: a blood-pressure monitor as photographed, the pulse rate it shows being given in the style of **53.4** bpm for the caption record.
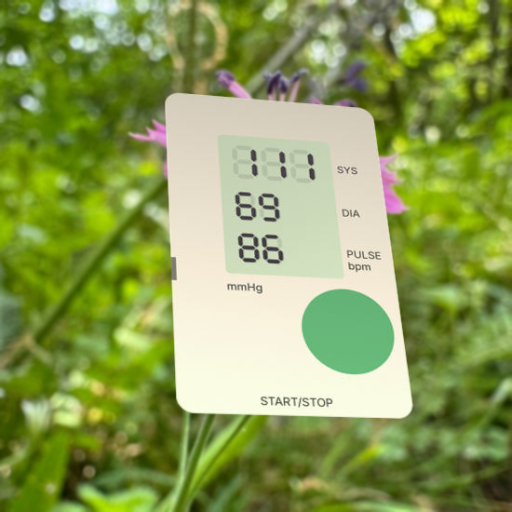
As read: **86** bpm
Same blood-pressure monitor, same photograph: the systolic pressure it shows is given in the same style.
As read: **111** mmHg
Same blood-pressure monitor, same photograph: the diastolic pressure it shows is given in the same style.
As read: **69** mmHg
